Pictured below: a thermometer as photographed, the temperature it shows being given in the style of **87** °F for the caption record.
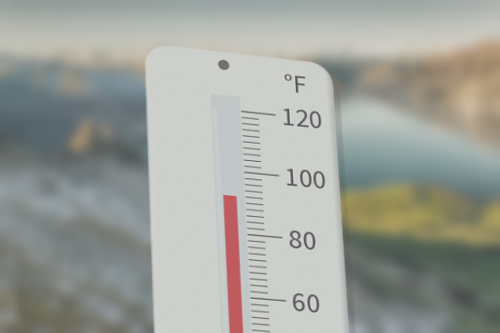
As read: **92** °F
